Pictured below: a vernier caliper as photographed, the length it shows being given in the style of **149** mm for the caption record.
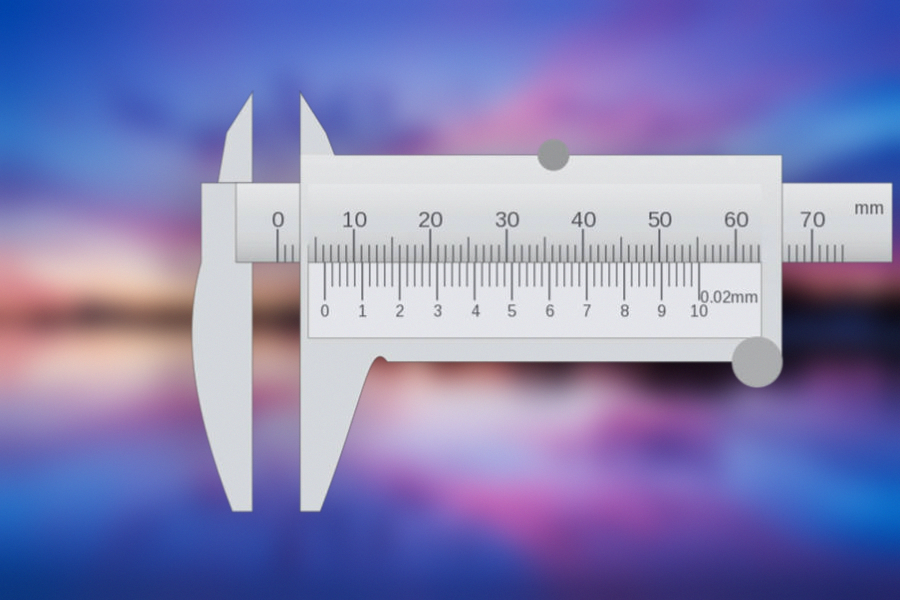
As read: **6.2** mm
